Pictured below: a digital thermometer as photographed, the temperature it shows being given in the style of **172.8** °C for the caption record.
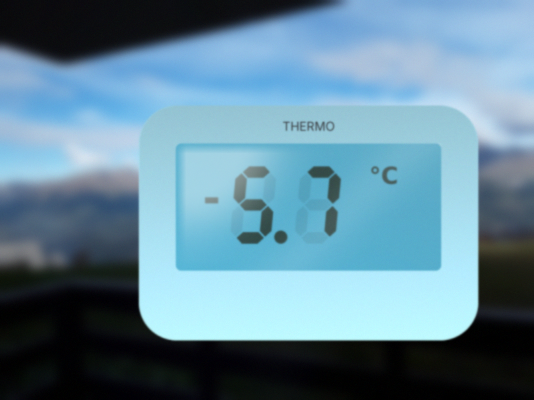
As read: **-5.7** °C
